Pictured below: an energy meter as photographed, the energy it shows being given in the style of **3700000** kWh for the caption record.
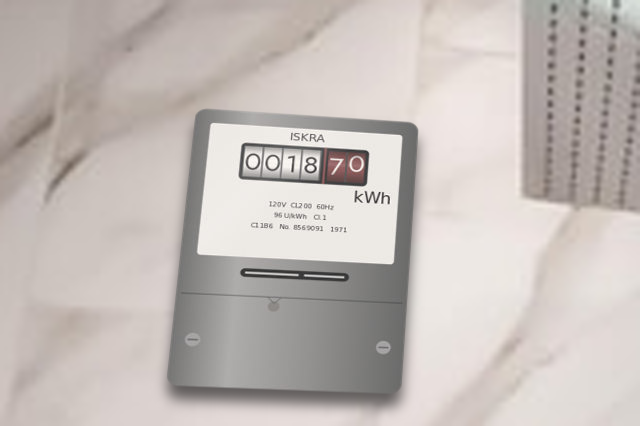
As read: **18.70** kWh
